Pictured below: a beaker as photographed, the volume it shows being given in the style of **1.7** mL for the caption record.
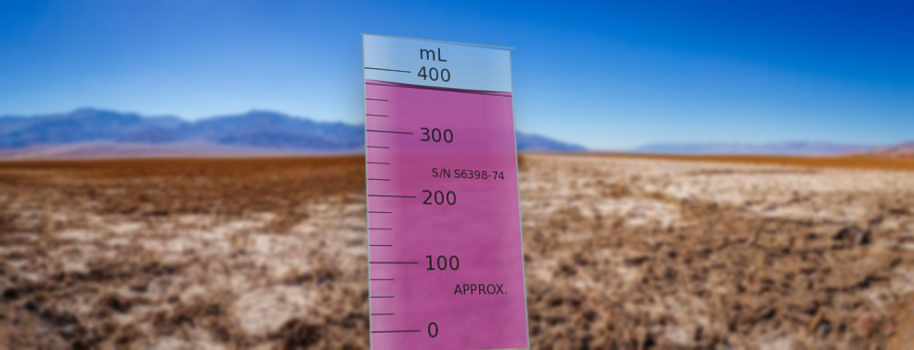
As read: **375** mL
